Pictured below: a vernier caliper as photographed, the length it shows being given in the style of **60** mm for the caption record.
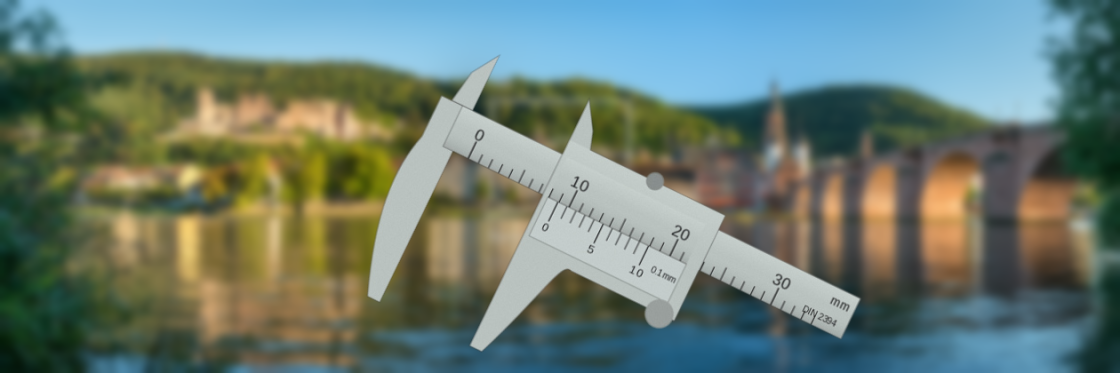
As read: **8.9** mm
